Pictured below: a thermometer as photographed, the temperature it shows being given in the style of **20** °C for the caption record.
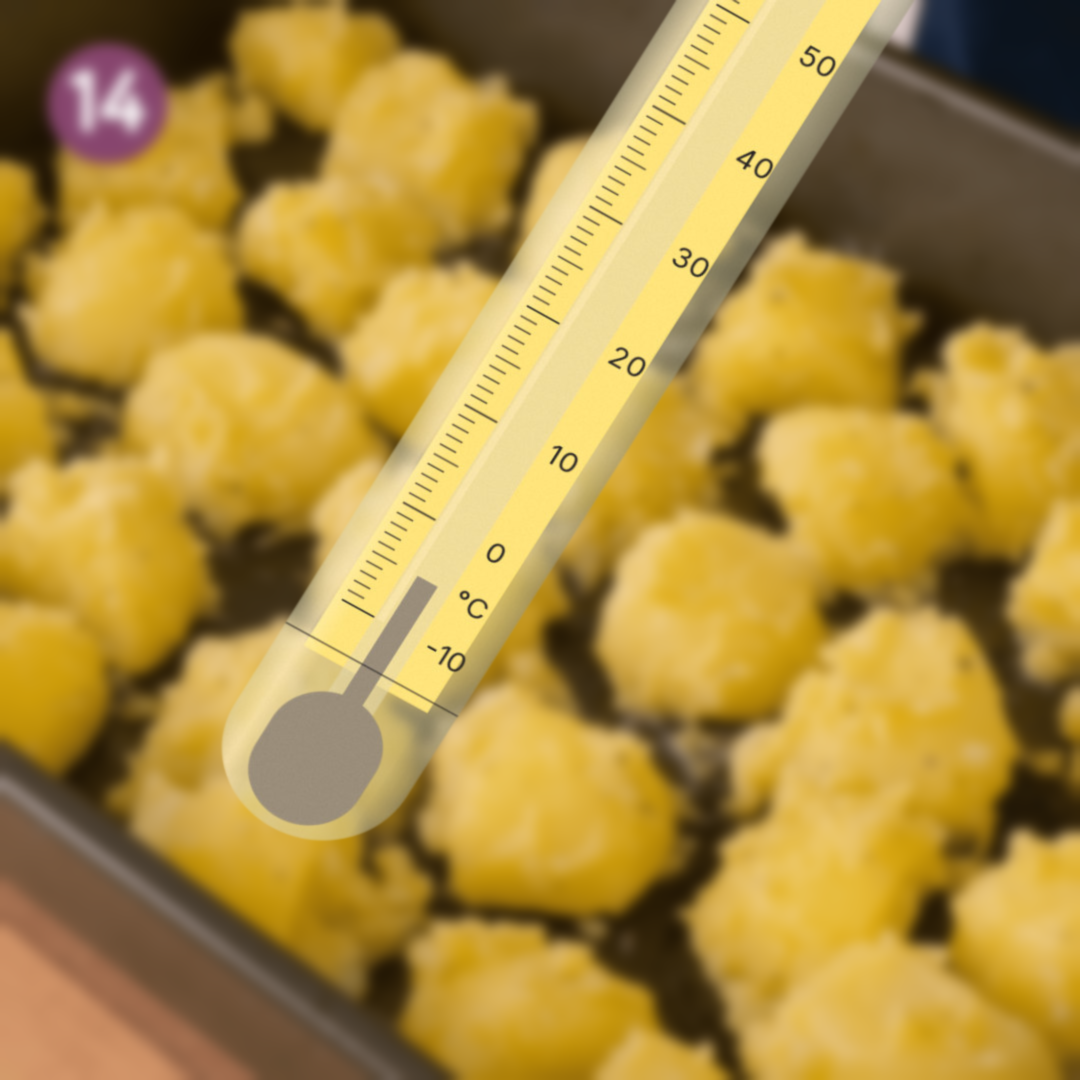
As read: **-5** °C
